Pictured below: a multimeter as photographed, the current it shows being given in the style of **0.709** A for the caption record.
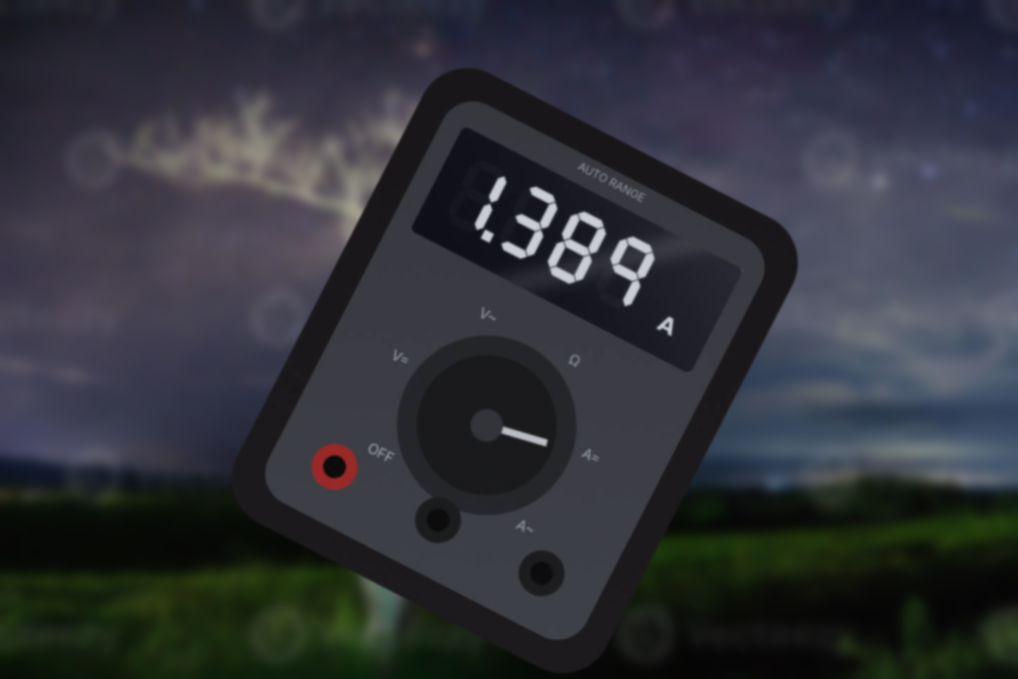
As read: **1.389** A
